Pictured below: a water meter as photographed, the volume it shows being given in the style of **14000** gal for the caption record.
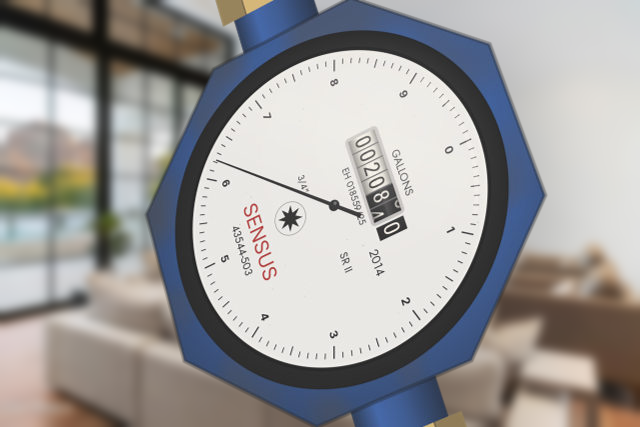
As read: **20836.2** gal
